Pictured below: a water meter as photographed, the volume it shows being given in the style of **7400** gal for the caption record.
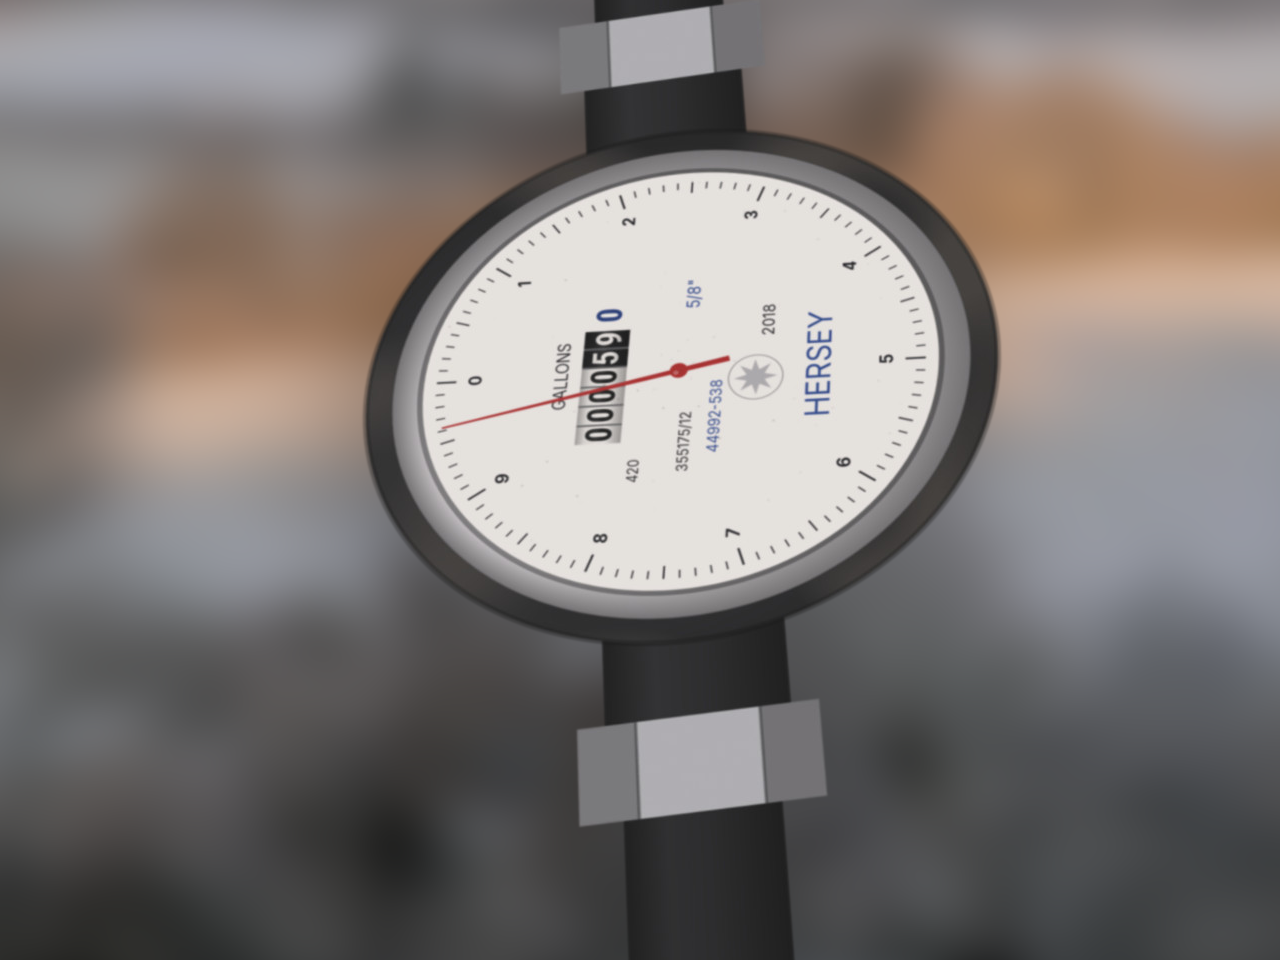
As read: **589.6** gal
